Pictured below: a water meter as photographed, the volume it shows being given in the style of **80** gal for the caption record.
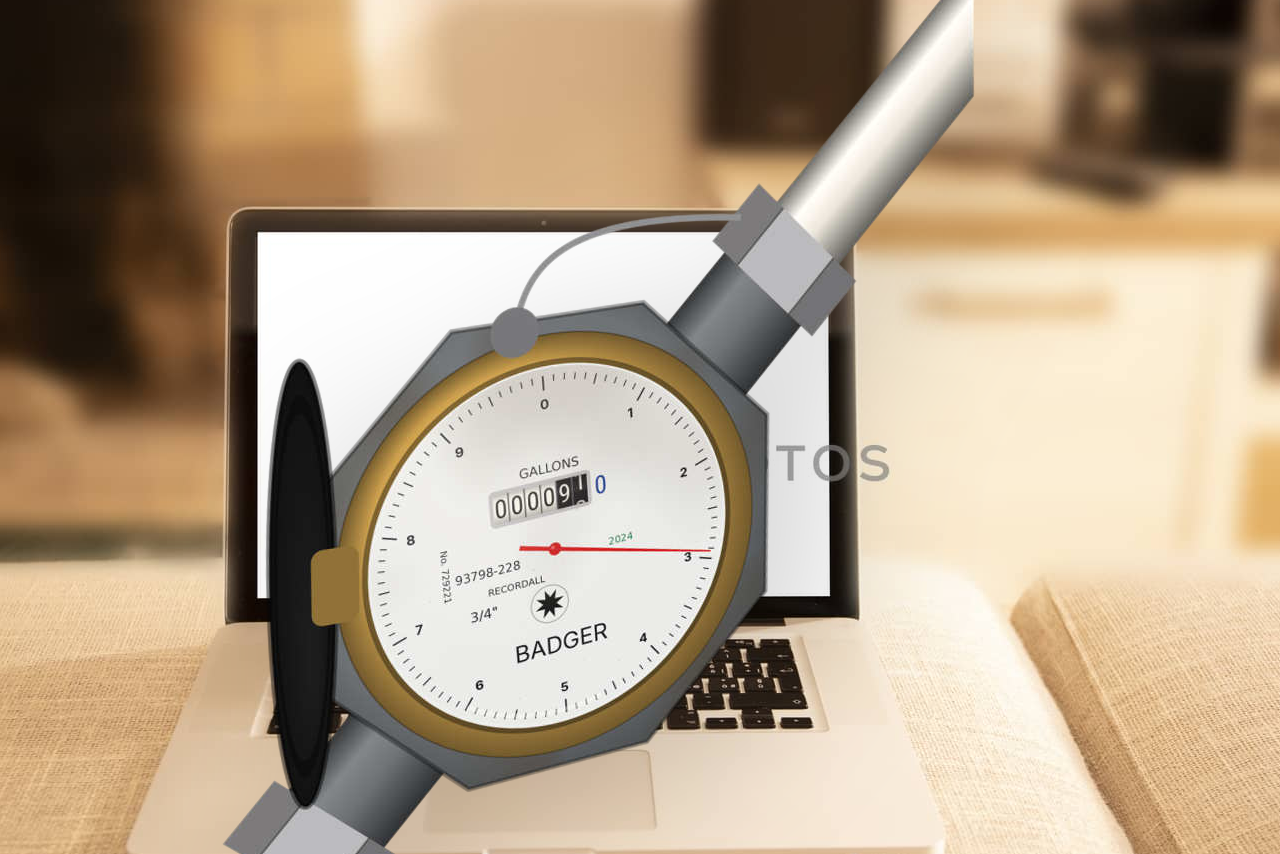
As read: **912.9** gal
